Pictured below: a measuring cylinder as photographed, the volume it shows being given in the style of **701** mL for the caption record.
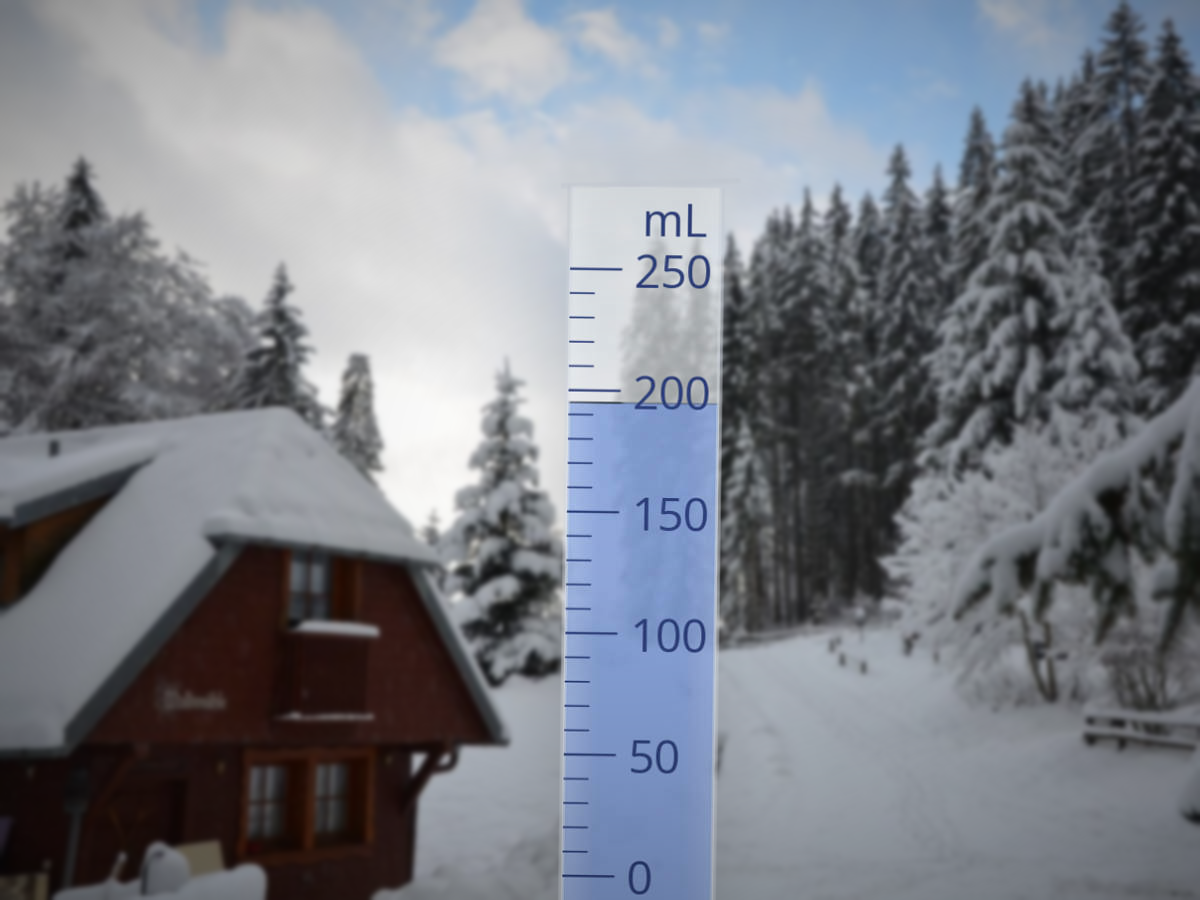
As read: **195** mL
